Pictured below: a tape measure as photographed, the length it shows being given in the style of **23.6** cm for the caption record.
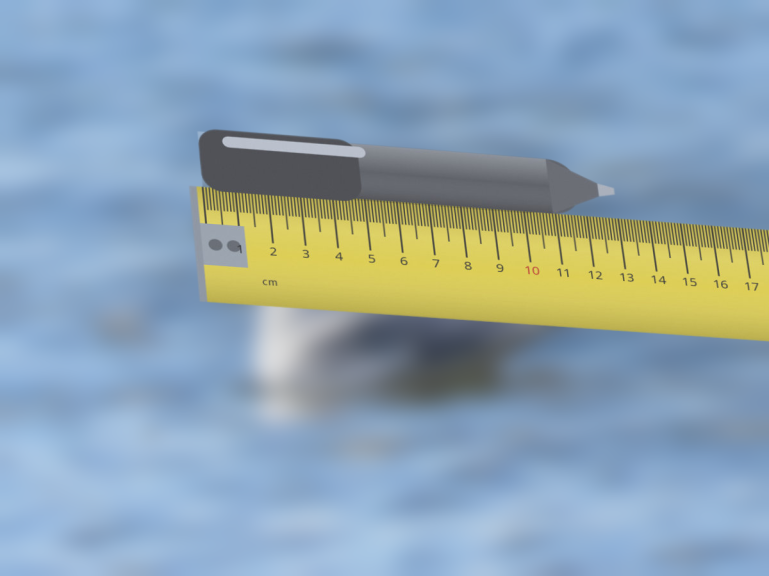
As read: **13** cm
